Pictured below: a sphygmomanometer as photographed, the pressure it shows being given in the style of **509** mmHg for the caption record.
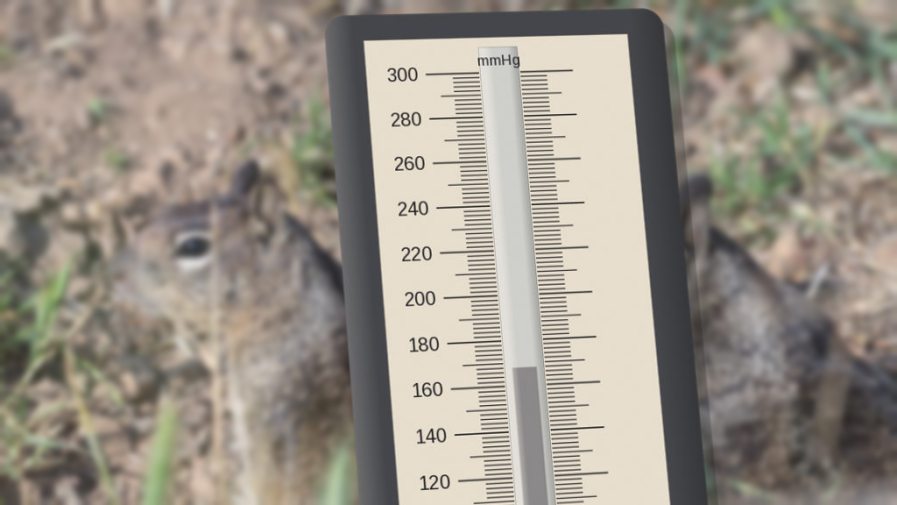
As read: **168** mmHg
